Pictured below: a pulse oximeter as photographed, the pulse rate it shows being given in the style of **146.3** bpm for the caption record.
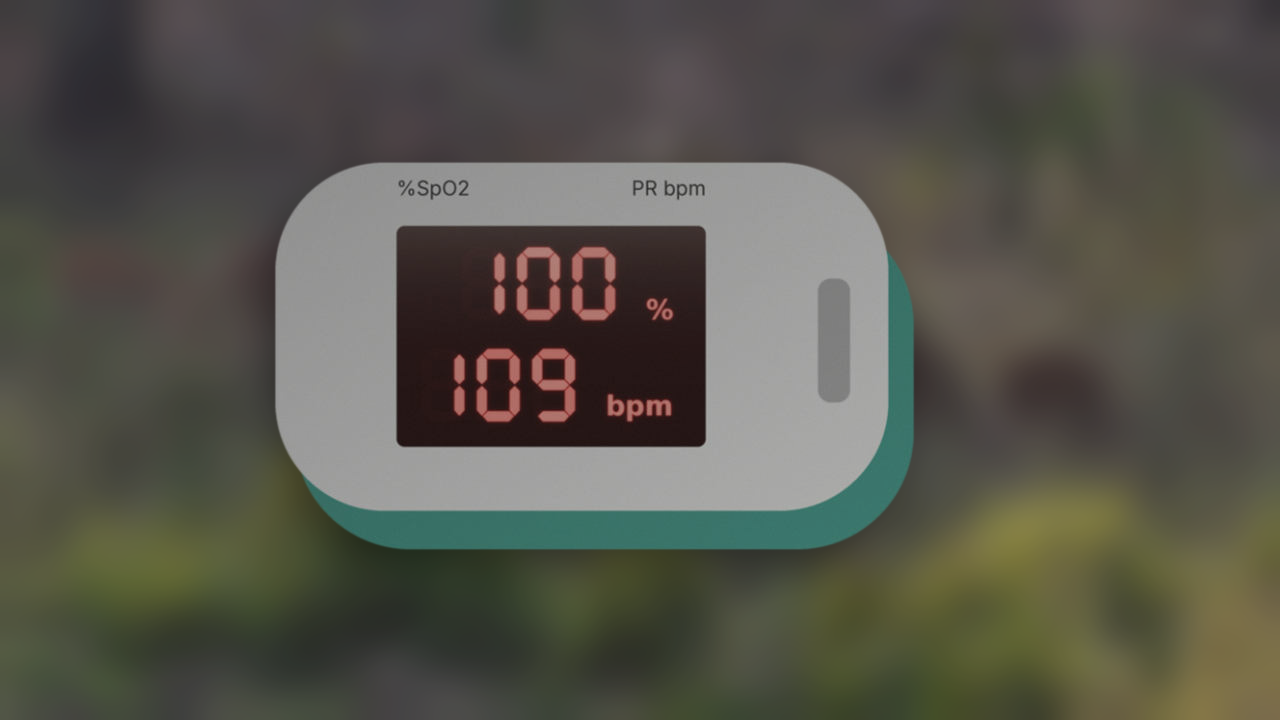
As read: **109** bpm
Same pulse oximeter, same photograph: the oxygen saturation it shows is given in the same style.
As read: **100** %
